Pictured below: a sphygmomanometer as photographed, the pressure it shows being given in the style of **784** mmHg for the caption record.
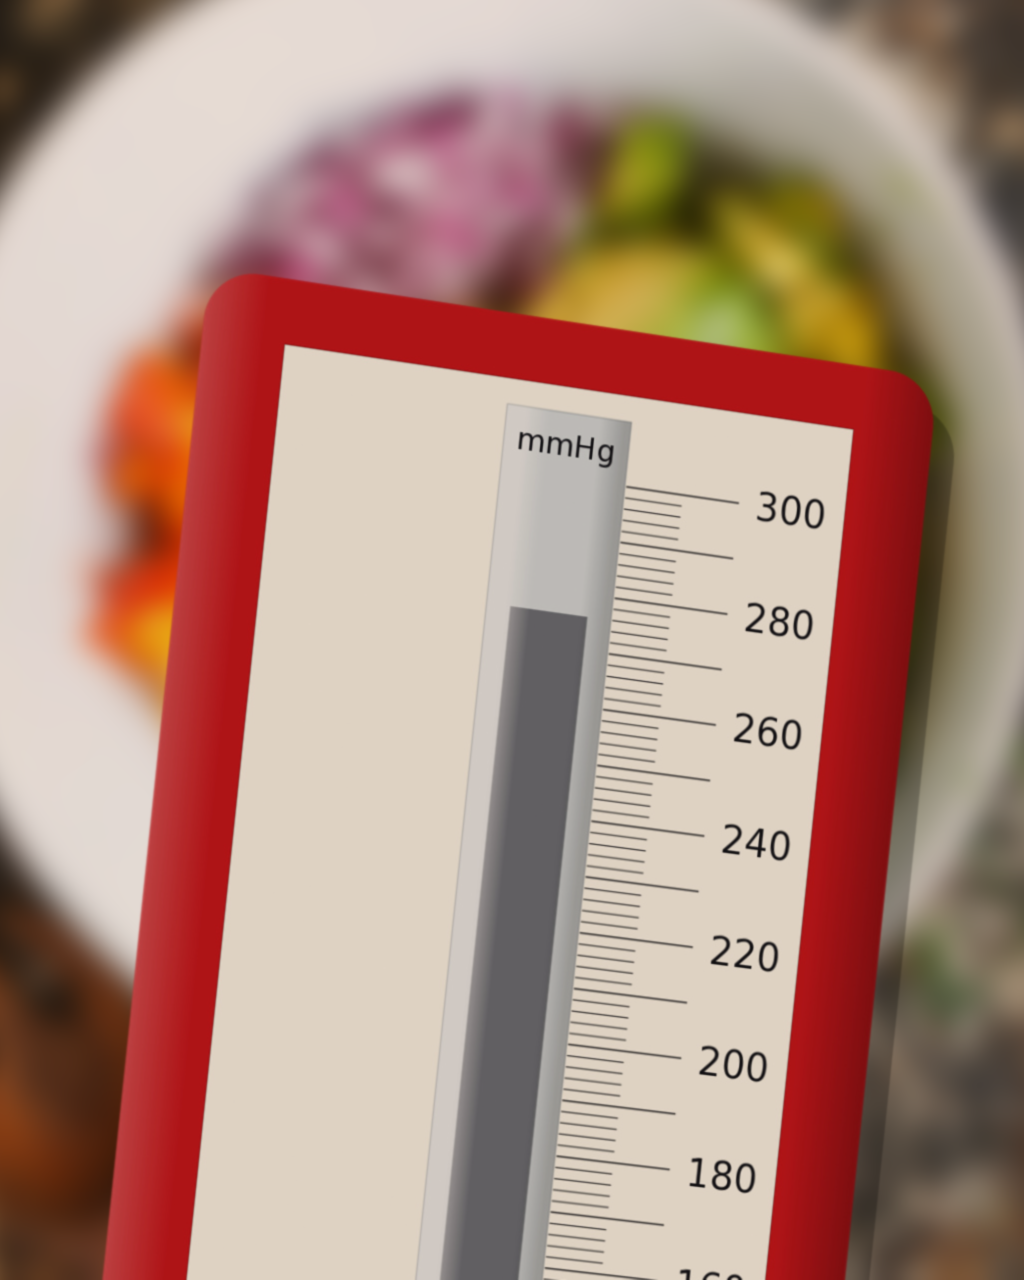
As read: **276** mmHg
